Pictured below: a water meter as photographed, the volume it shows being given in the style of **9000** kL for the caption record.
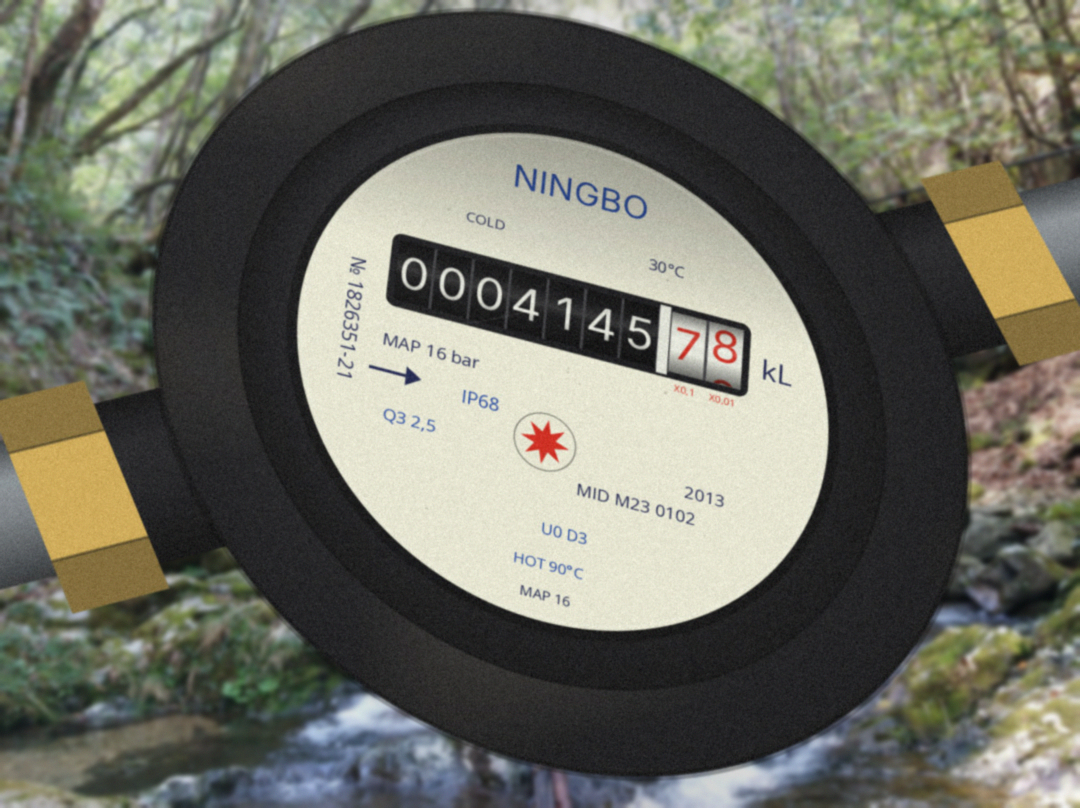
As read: **4145.78** kL
